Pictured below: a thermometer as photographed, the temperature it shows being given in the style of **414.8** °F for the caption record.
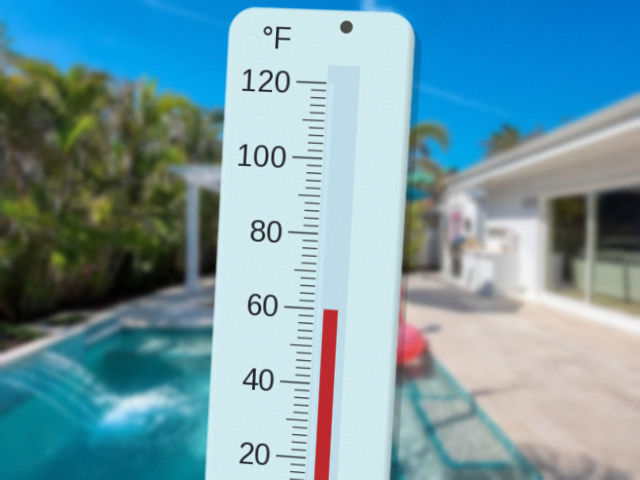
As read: **60** °F
